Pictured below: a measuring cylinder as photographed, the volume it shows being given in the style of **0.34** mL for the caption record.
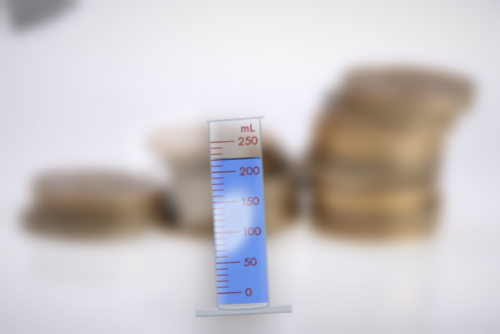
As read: **220** mL
